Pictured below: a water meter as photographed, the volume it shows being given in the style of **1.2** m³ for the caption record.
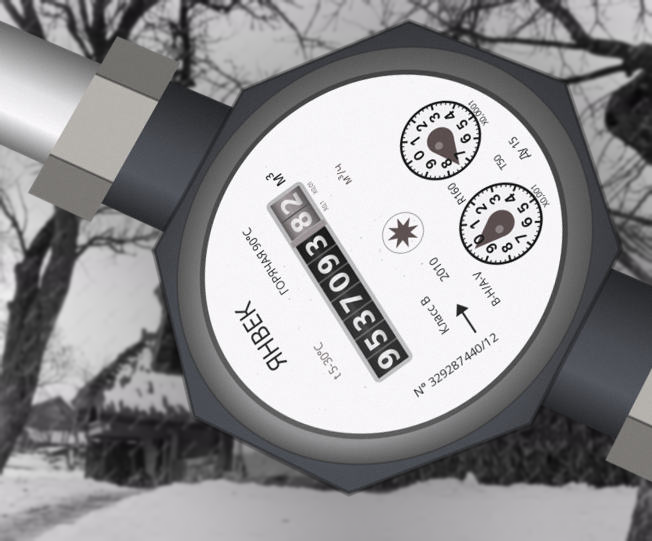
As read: **9537093.8197** m³
